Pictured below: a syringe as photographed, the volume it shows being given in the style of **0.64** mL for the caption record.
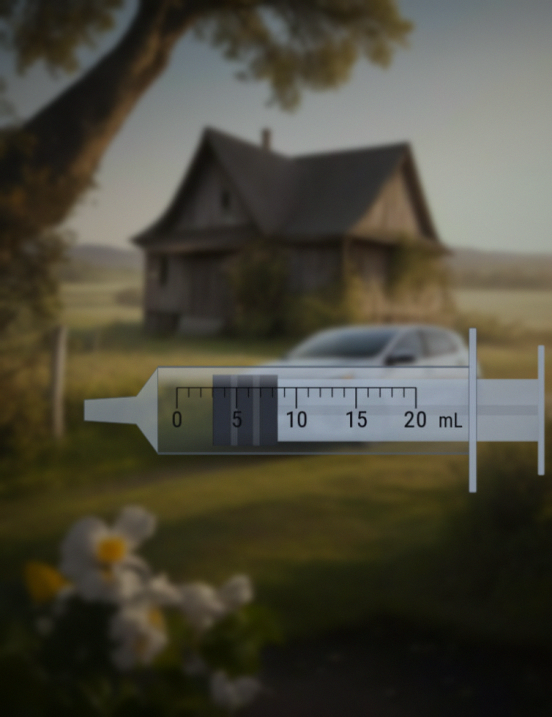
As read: **3** mL
